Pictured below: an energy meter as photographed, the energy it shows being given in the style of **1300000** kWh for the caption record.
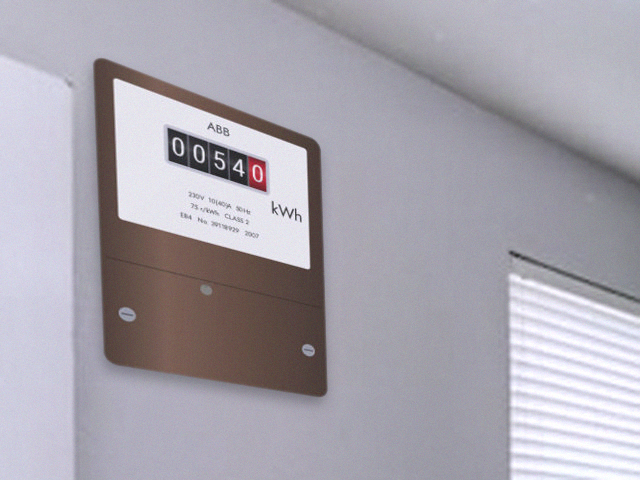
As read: **54.0** kWh
